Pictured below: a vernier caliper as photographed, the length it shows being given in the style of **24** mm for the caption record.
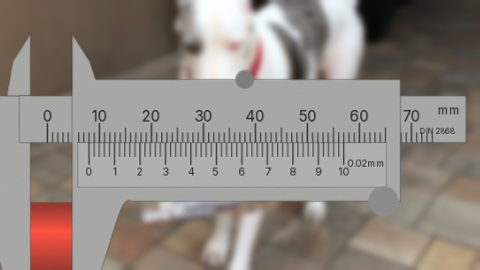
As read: **8.0** mm
